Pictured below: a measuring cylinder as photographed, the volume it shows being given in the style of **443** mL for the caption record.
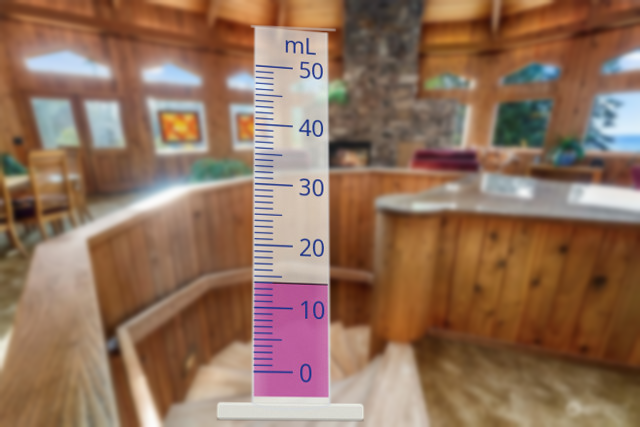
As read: **14** mL
